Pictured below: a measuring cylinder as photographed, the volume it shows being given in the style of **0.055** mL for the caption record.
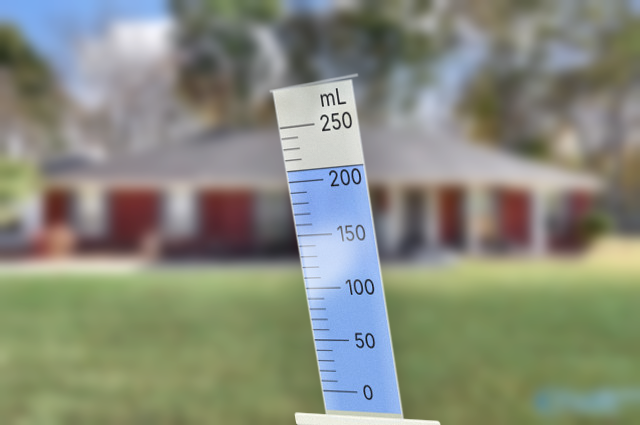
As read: **210** mL
